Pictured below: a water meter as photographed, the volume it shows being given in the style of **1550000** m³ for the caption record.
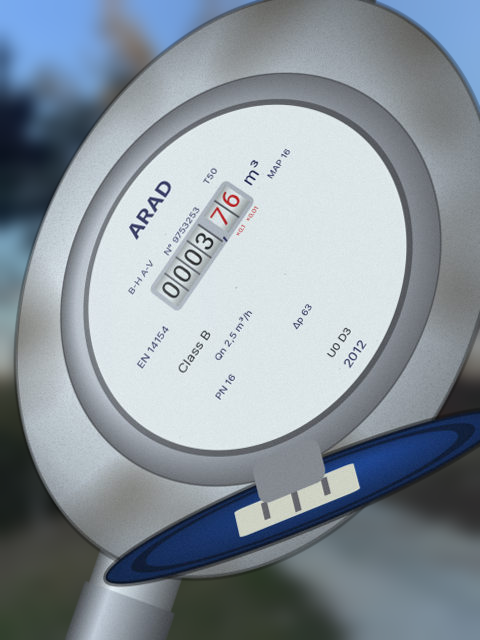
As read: **3.76** m³
